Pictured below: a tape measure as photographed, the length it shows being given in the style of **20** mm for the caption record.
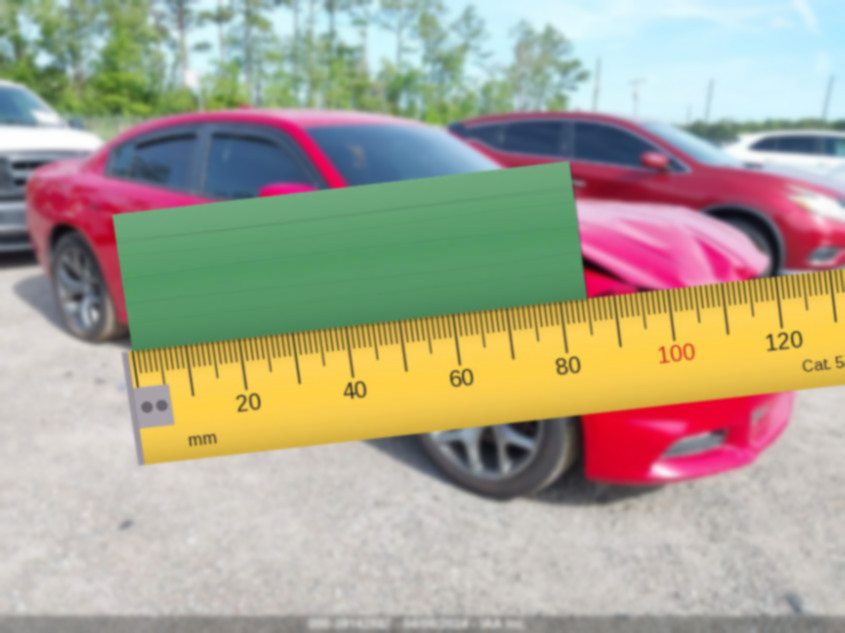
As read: **85** mm
